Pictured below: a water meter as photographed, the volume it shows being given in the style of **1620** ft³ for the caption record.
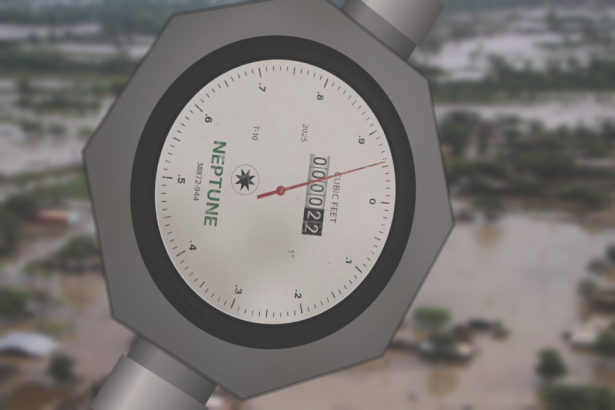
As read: **21.94** ft³
